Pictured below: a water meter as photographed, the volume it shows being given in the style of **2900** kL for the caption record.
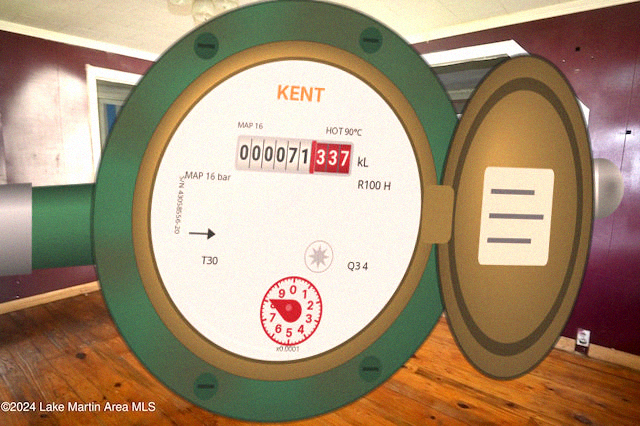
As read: **71.3378** kL
